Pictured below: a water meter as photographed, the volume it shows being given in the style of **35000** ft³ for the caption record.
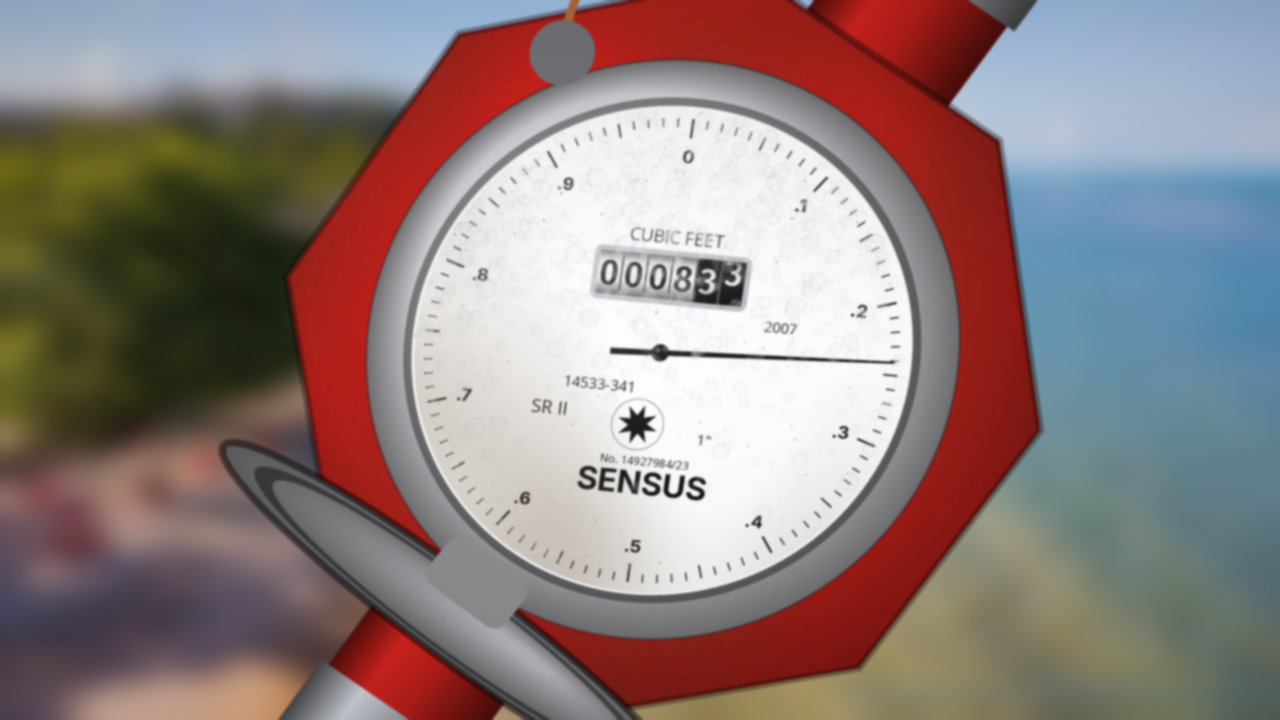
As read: **833.24** ft³
